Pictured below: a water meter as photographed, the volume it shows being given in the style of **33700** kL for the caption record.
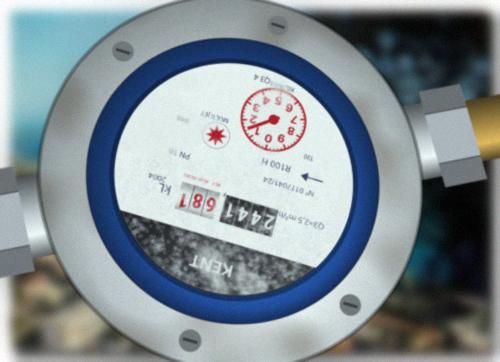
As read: **2441.6811** kL
